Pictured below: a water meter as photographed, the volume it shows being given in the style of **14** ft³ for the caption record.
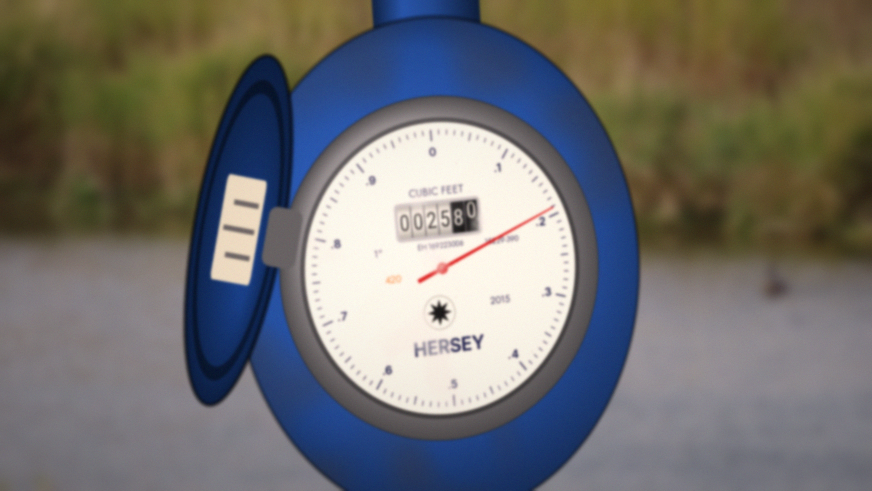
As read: **2580.19** ft³
